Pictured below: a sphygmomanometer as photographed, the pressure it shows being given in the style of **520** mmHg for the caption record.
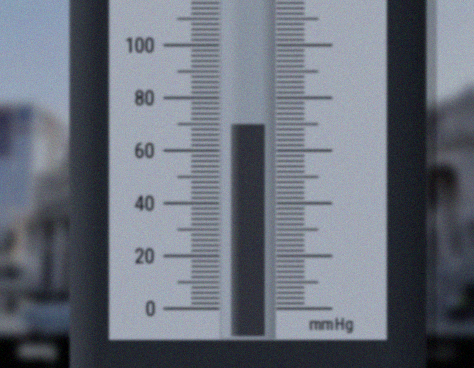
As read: **70** mmHg
